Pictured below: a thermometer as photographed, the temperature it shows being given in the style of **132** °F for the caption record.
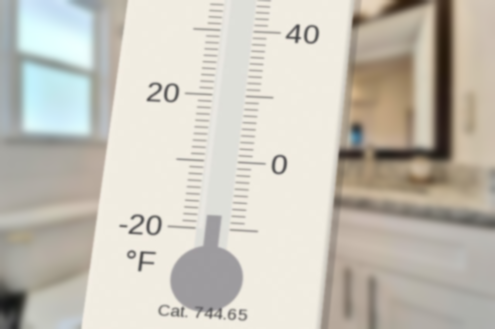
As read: **-16** °F
